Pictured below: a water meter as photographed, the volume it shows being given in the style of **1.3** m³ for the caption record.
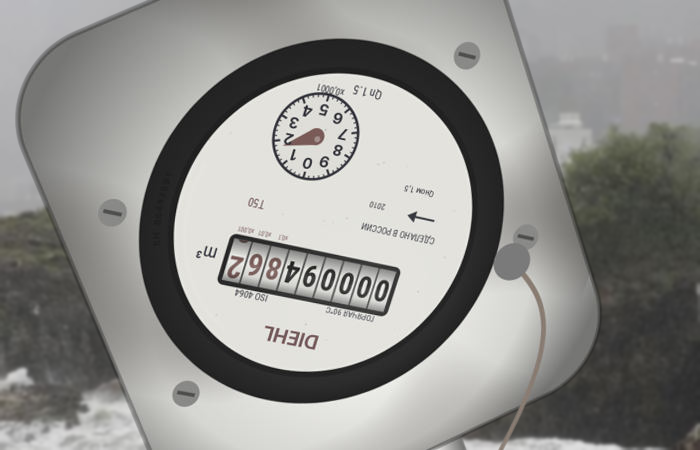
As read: **94.8621** m³
